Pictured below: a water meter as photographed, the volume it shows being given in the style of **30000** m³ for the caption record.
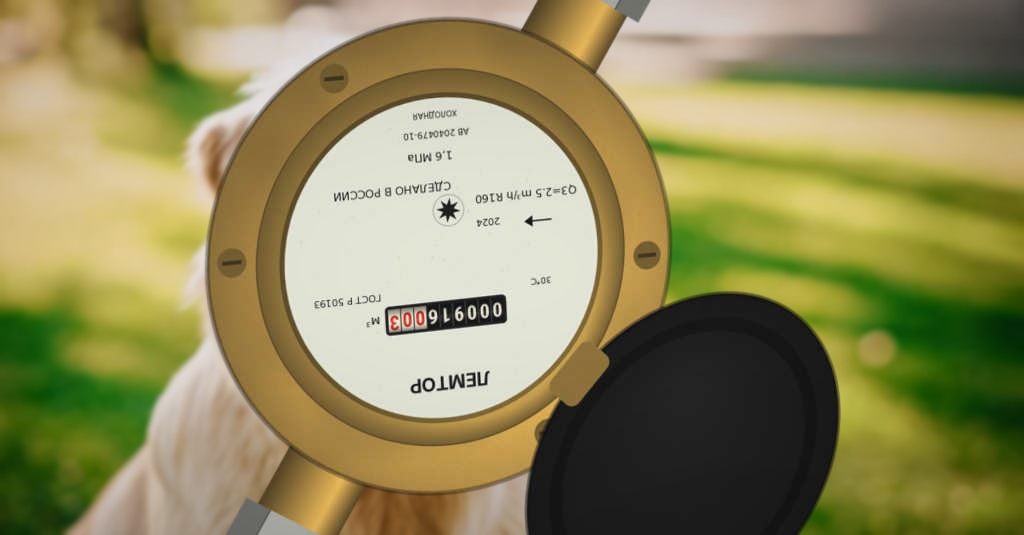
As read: **916.003** m³
